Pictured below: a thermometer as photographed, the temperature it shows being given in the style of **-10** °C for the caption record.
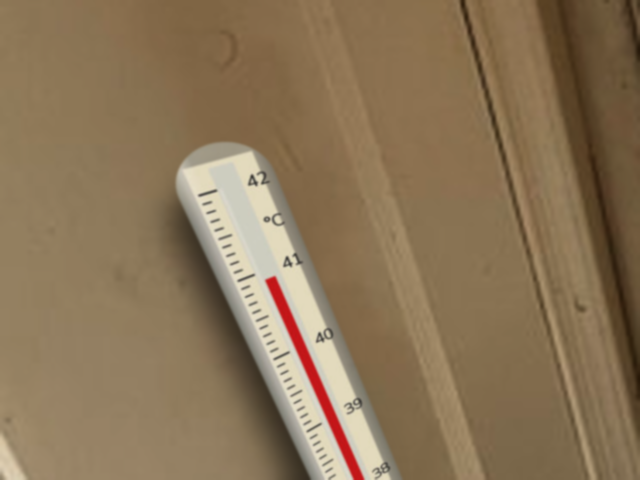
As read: **40.9** °C
